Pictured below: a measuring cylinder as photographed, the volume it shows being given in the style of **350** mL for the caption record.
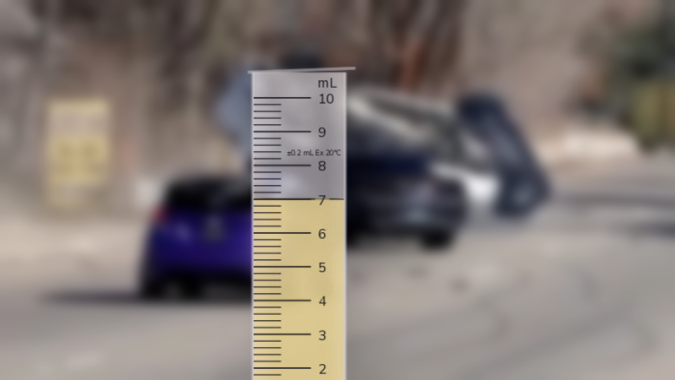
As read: **7** mL
